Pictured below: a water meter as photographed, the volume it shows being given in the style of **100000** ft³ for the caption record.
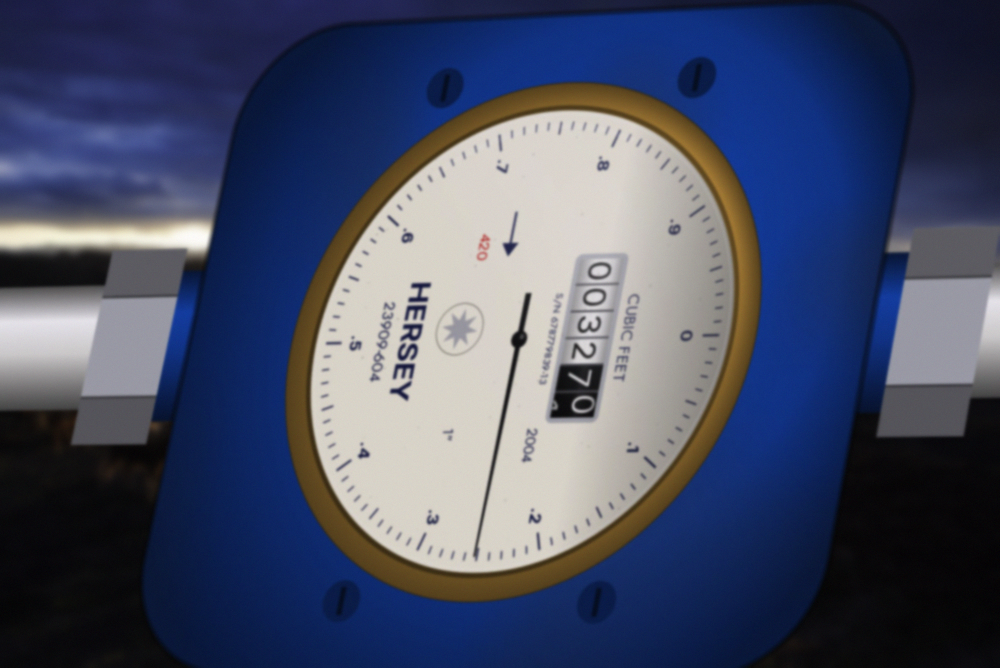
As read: **3270.25** ft³
